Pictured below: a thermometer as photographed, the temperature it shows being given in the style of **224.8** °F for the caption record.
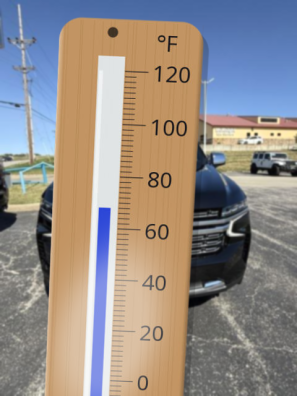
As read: **68** °F
